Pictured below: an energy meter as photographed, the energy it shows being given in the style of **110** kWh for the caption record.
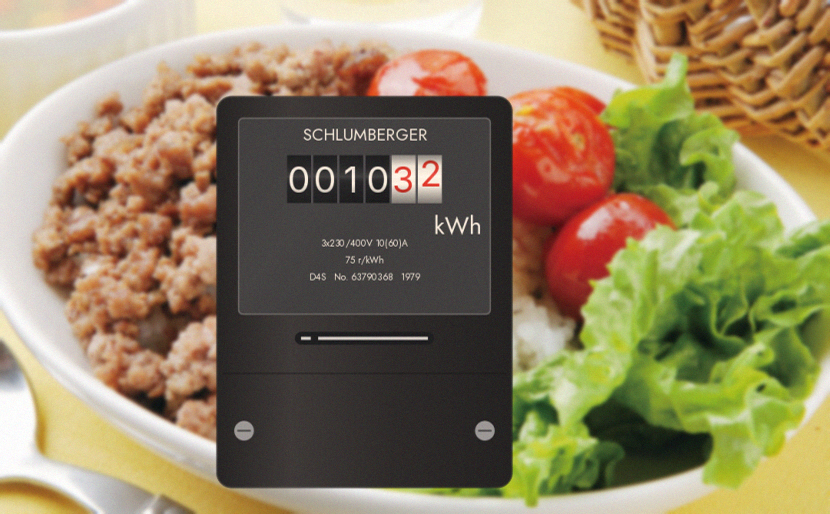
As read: **10.32** kWh
